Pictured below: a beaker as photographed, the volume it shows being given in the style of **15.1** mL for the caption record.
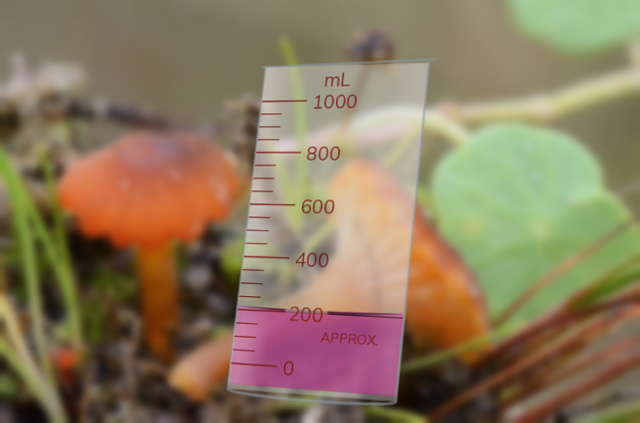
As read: **200** mL
